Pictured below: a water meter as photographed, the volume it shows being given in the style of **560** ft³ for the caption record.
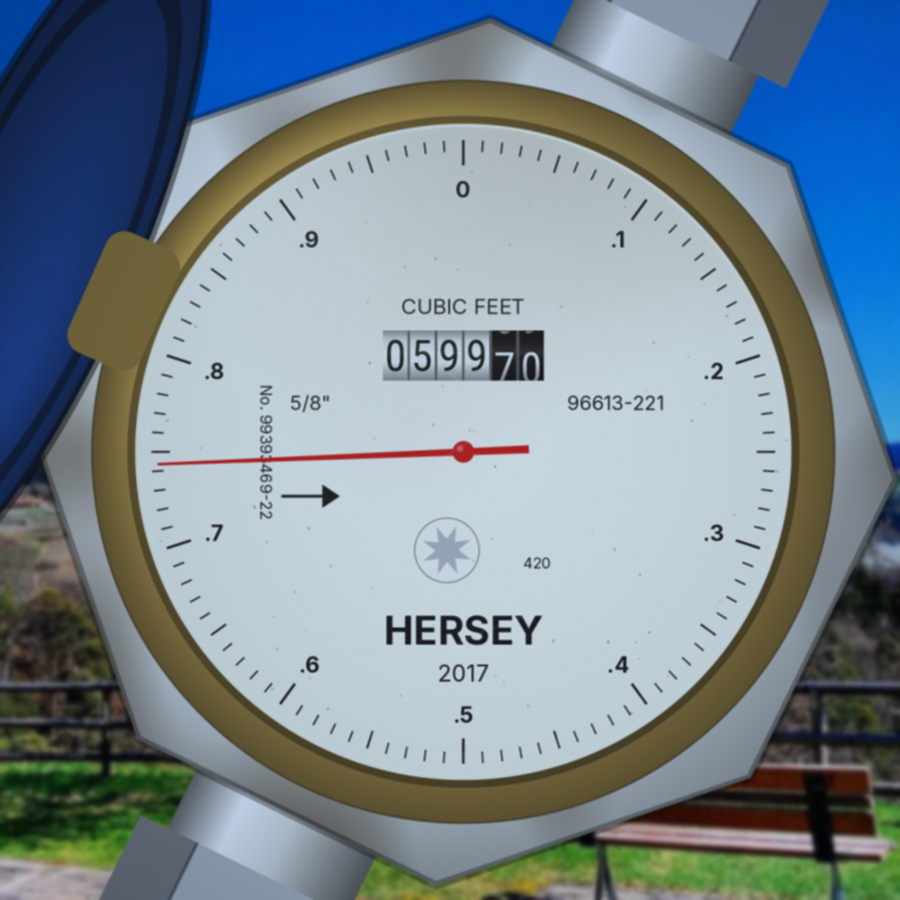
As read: **59969.74** ft³
